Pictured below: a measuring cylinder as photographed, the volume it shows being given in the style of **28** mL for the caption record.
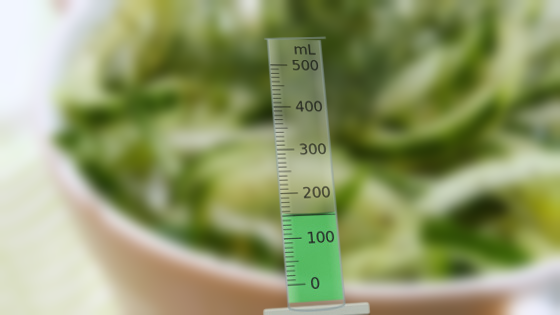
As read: **150** mL
